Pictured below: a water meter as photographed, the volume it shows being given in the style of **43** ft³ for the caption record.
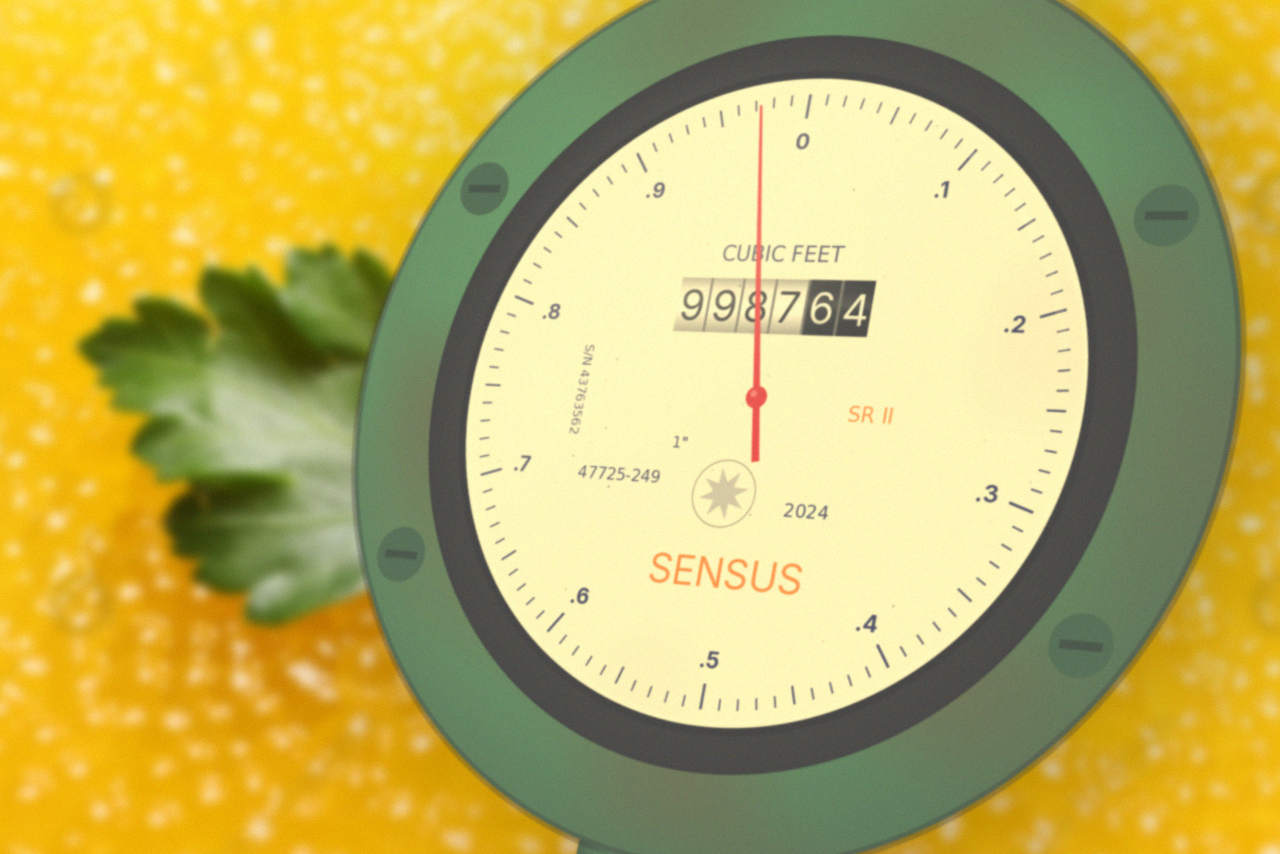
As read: **998763.97** ft³
